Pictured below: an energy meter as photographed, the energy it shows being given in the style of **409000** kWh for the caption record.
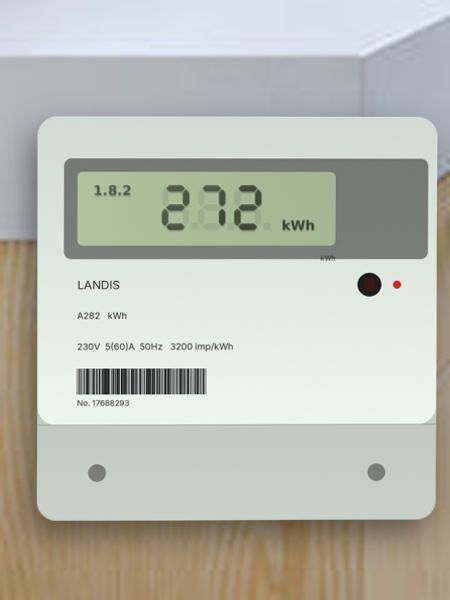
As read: **272** kWh
